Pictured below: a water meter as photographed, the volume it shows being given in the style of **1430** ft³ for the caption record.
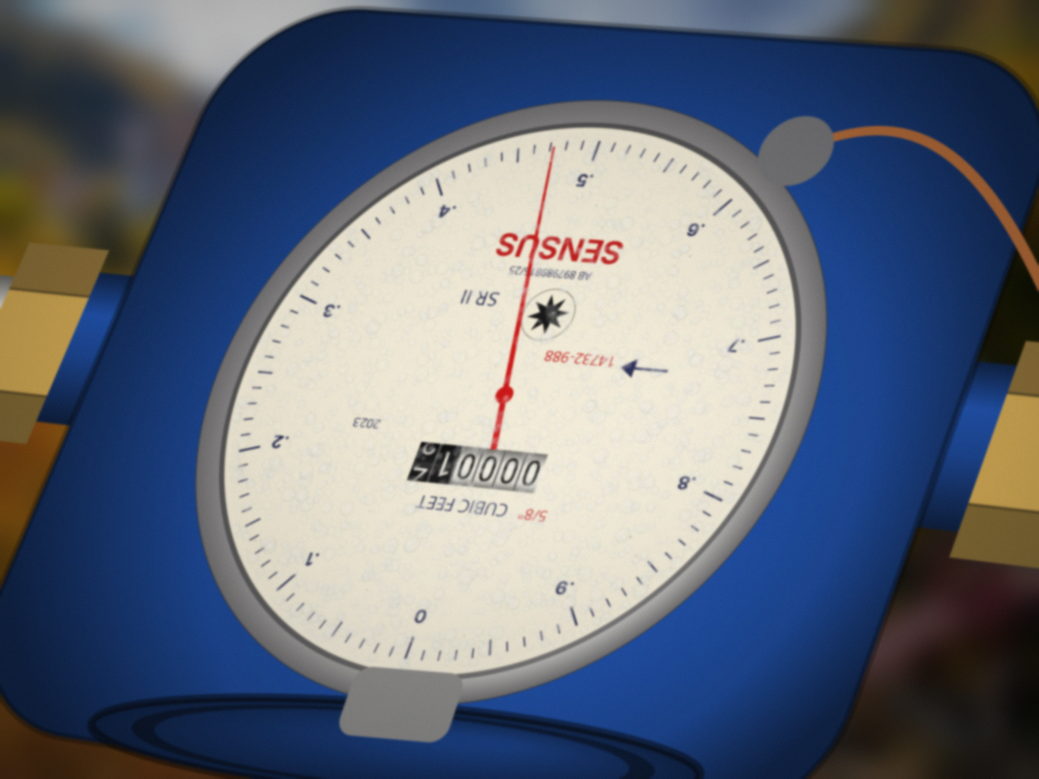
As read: **12.47** ft³
